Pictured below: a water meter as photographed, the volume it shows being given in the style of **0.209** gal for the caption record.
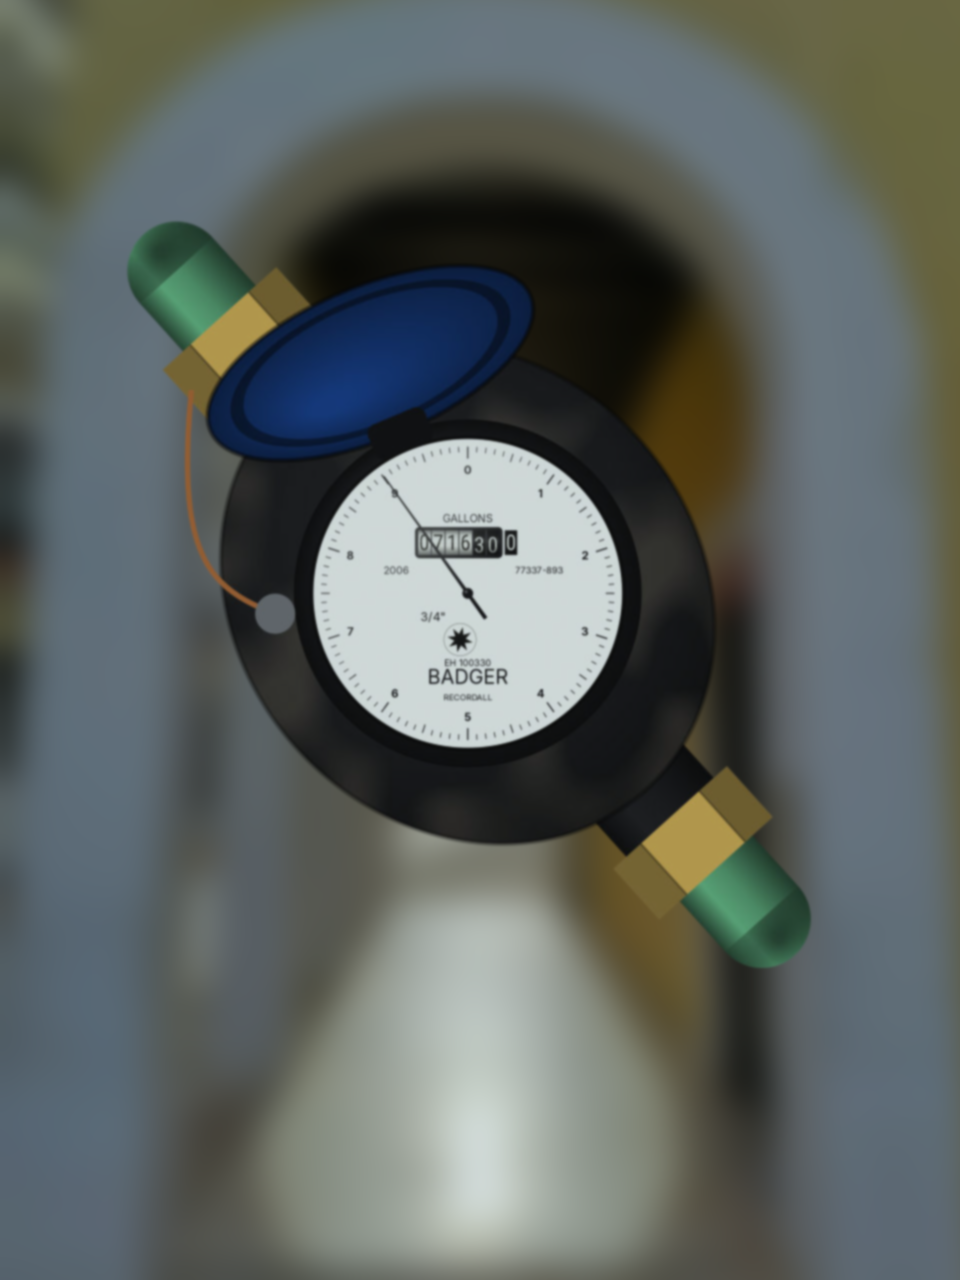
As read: **716299.0** gal
